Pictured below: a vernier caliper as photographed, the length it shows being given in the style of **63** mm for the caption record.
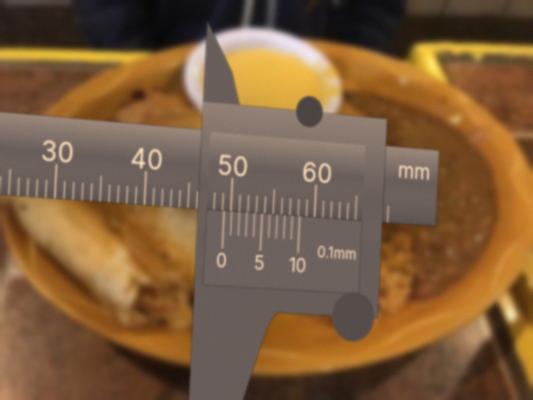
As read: **49.2** mm
